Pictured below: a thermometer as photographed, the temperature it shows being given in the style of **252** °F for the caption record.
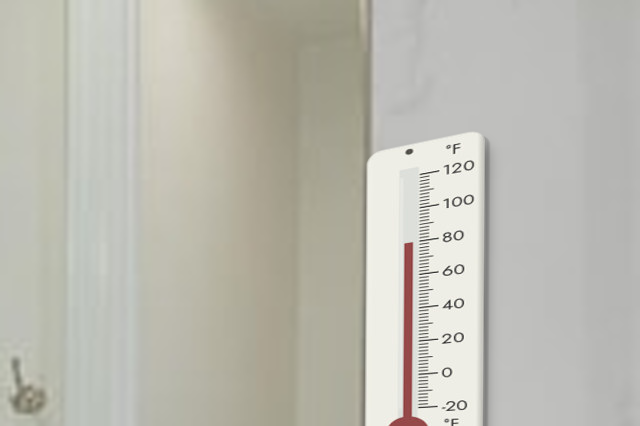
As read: **80** °F
